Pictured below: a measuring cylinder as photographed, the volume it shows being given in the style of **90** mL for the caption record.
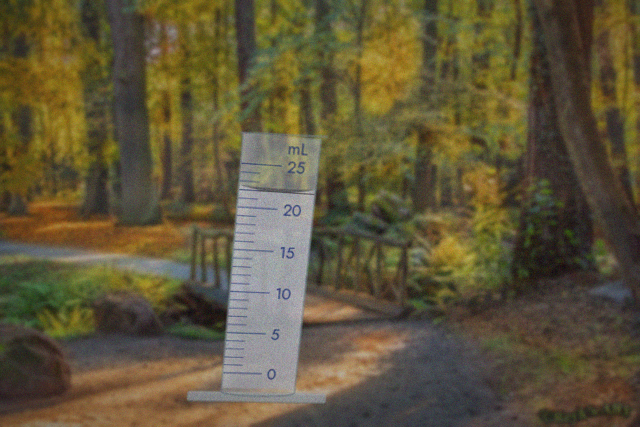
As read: **22** mL
